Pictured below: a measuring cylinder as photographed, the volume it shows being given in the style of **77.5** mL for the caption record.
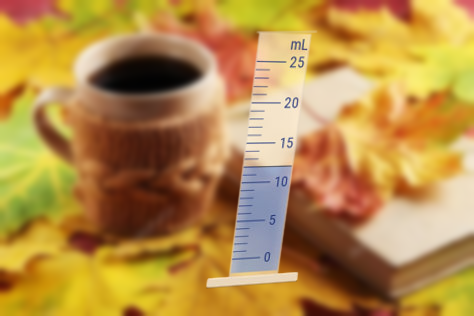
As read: **12** mL
